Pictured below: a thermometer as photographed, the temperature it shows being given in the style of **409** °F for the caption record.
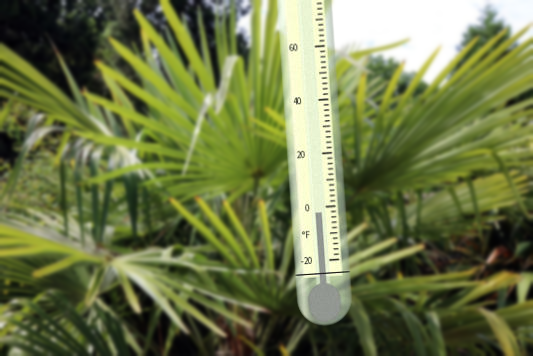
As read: **-2** °F
